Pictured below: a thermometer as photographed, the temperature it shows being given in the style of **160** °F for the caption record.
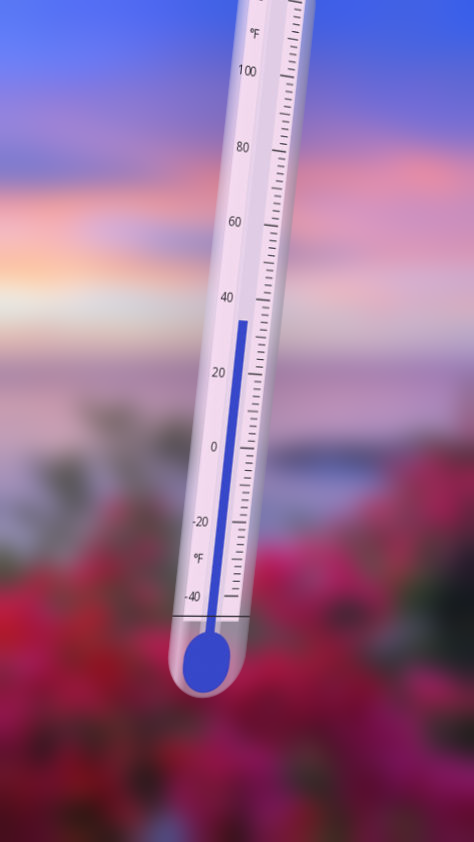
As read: **34** °F
